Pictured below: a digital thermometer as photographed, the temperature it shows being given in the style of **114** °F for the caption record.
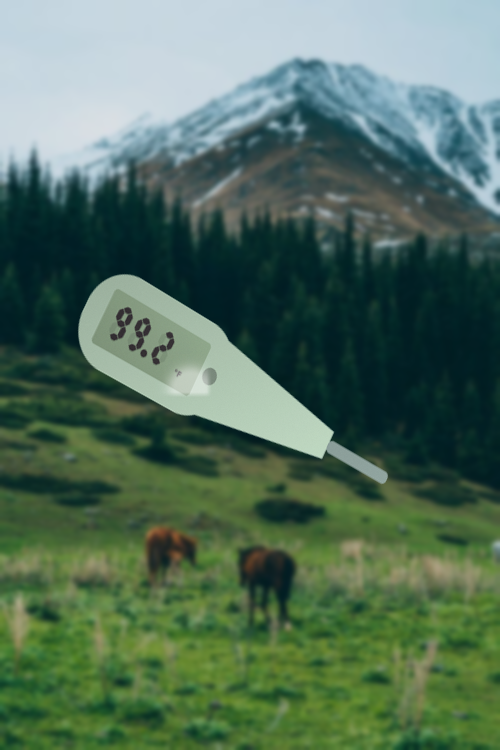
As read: **99.2** °F
